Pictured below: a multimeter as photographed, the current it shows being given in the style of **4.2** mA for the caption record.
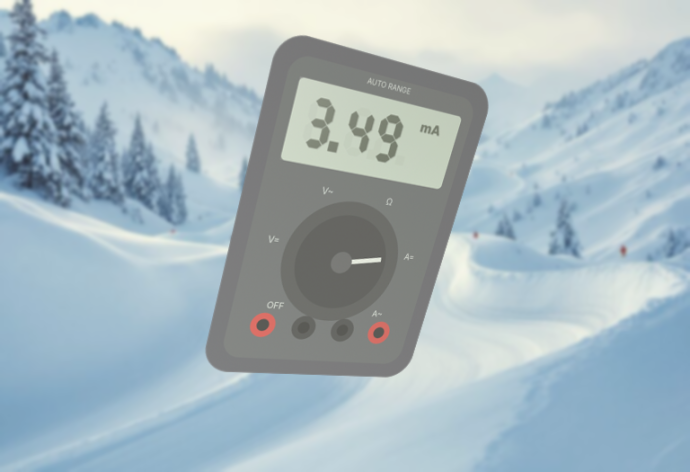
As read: **3.49** mA
